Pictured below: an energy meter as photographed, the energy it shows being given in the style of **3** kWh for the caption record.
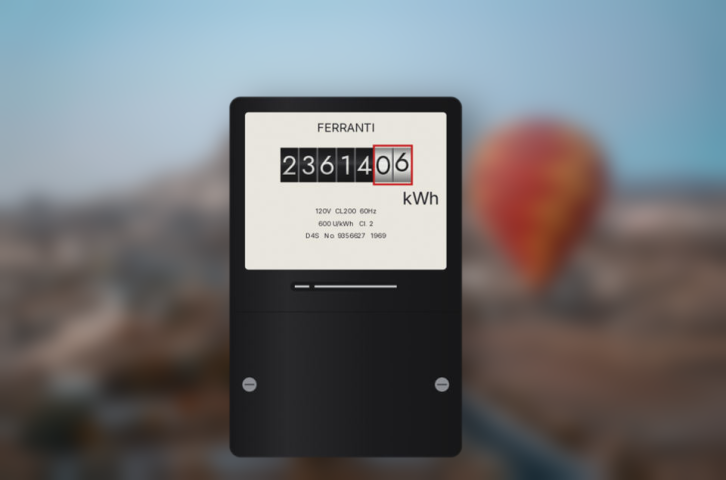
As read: **23614.06** kWh
